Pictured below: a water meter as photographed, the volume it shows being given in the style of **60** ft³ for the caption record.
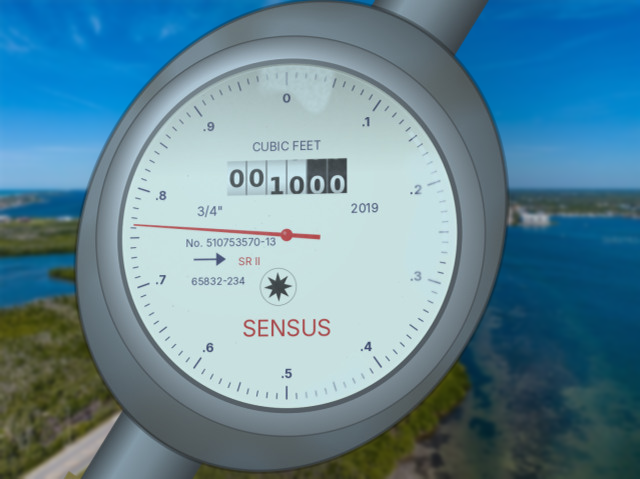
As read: **999.76** ft³
